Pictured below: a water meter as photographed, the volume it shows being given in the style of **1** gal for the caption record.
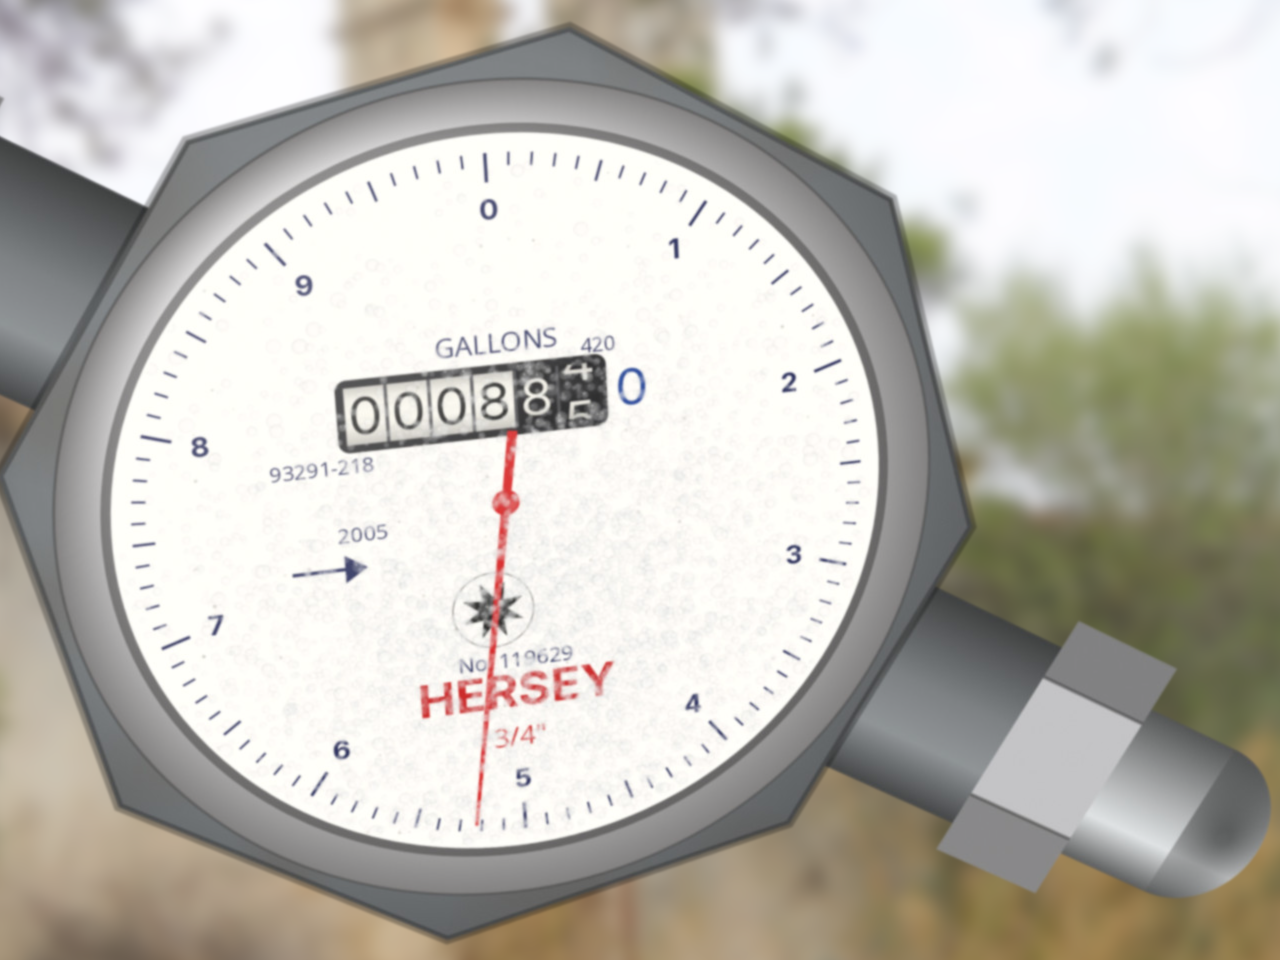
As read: **8845.2** gal
